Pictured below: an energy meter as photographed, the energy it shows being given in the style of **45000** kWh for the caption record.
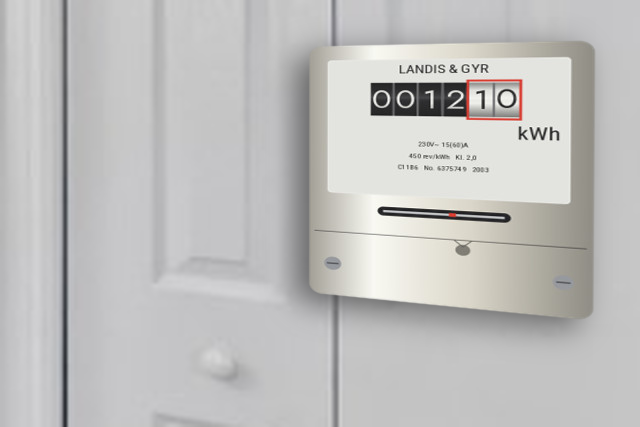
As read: **12.10** kWh
